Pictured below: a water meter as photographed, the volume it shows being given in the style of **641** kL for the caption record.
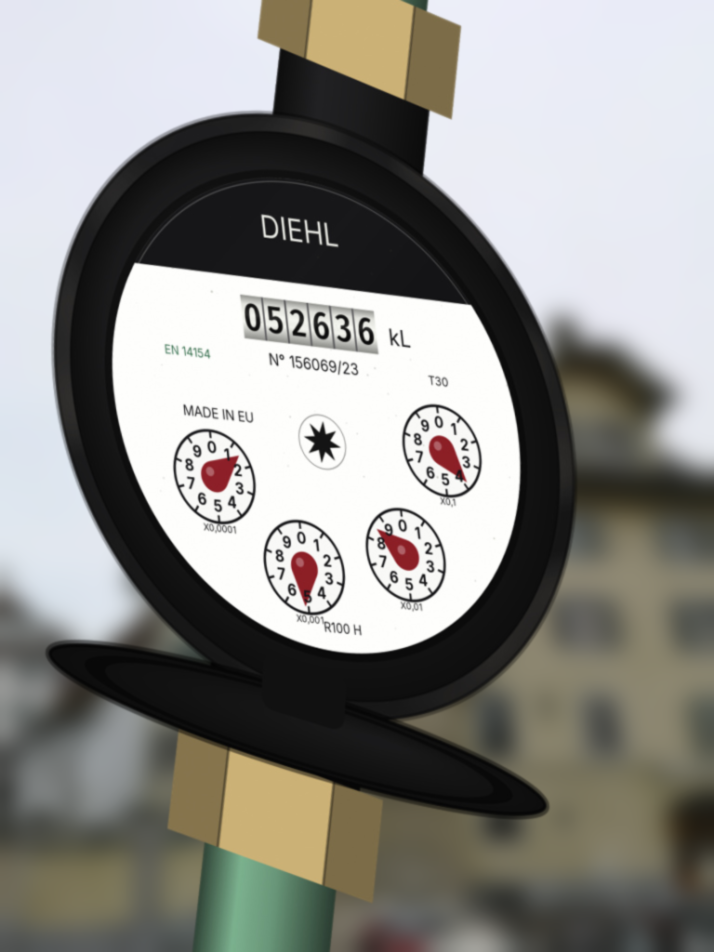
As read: **52636.3851** kL
